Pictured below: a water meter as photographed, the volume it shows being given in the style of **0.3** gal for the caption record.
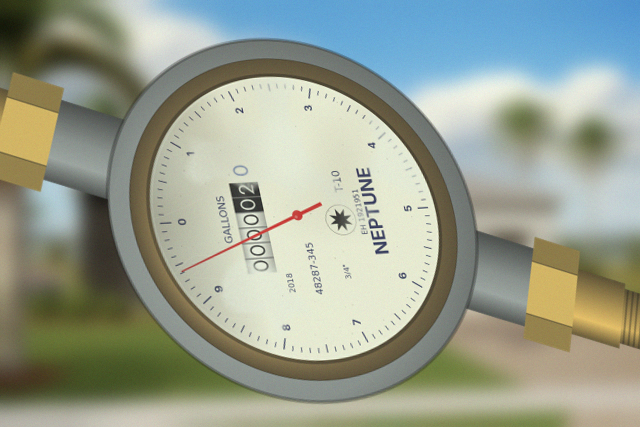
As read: **19.4** gal
